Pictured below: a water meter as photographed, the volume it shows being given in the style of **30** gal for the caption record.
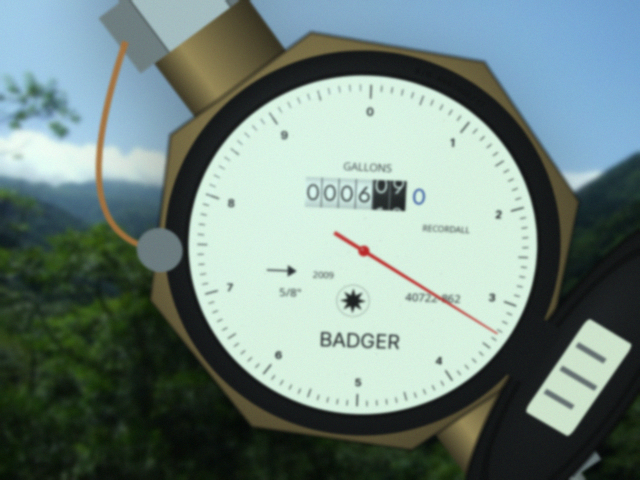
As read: **6093.3** gal
